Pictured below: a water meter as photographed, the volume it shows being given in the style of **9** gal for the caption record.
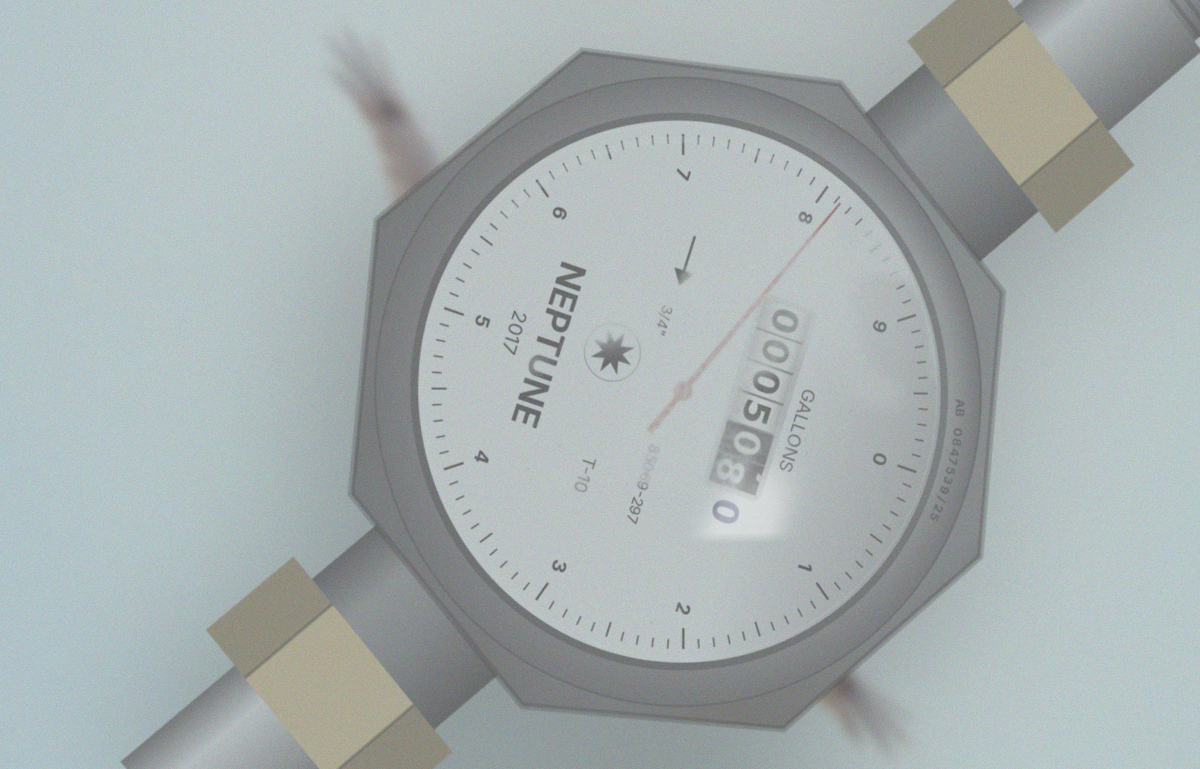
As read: **5078.1** gal
